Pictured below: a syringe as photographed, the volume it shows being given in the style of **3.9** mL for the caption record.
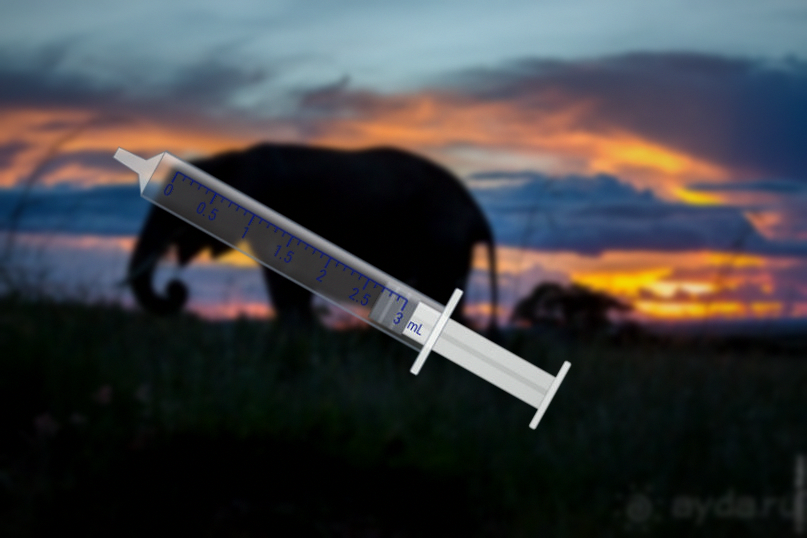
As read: **2.7** mL
